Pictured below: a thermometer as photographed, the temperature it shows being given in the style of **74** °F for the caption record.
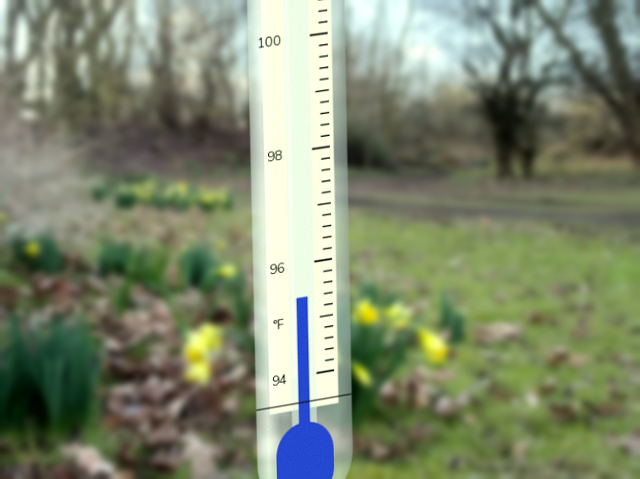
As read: **95.4** °F
